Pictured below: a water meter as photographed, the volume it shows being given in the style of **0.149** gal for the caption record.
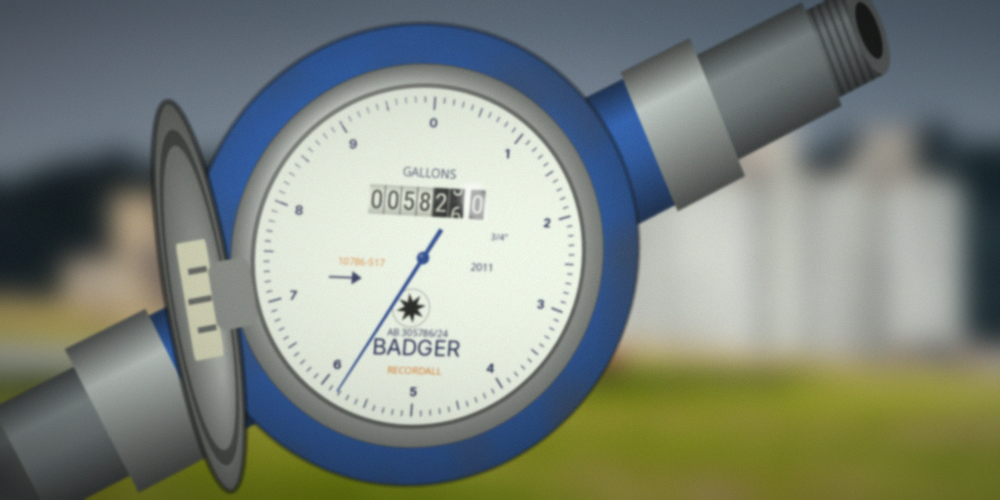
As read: **58255.8** gal
